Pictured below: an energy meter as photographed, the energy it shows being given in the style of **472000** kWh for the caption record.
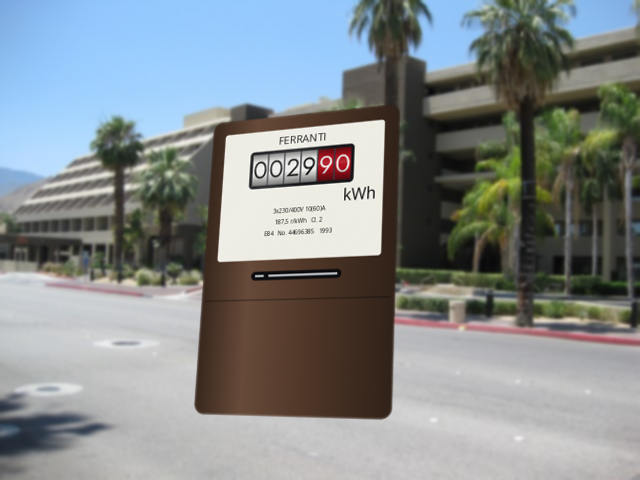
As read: **29.90** kWh
